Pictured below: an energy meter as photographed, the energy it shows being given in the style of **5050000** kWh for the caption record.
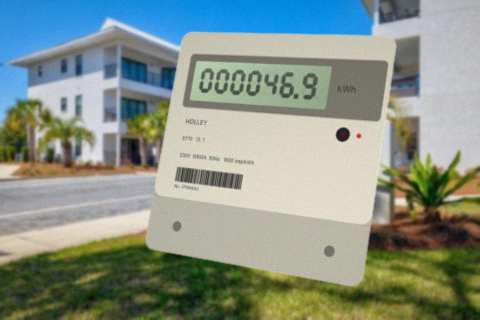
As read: **46.9** kWh
